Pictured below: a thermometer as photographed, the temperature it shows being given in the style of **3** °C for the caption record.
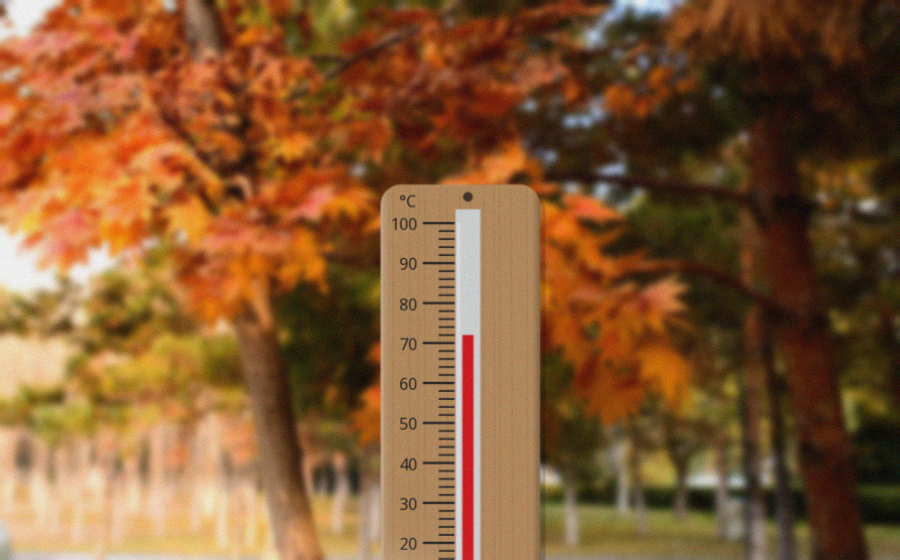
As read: **72** °C
